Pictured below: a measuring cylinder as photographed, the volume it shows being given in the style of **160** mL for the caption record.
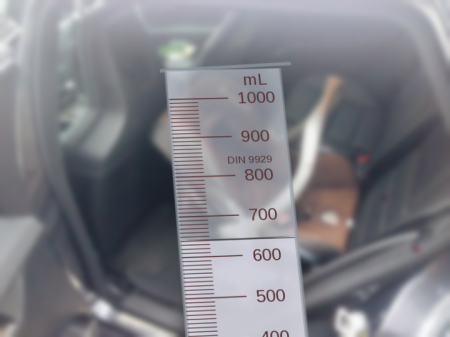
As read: **640** mL
